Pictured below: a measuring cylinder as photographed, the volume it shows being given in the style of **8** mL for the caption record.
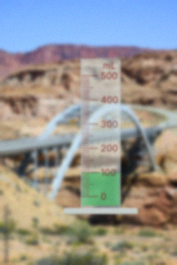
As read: **100** mL
